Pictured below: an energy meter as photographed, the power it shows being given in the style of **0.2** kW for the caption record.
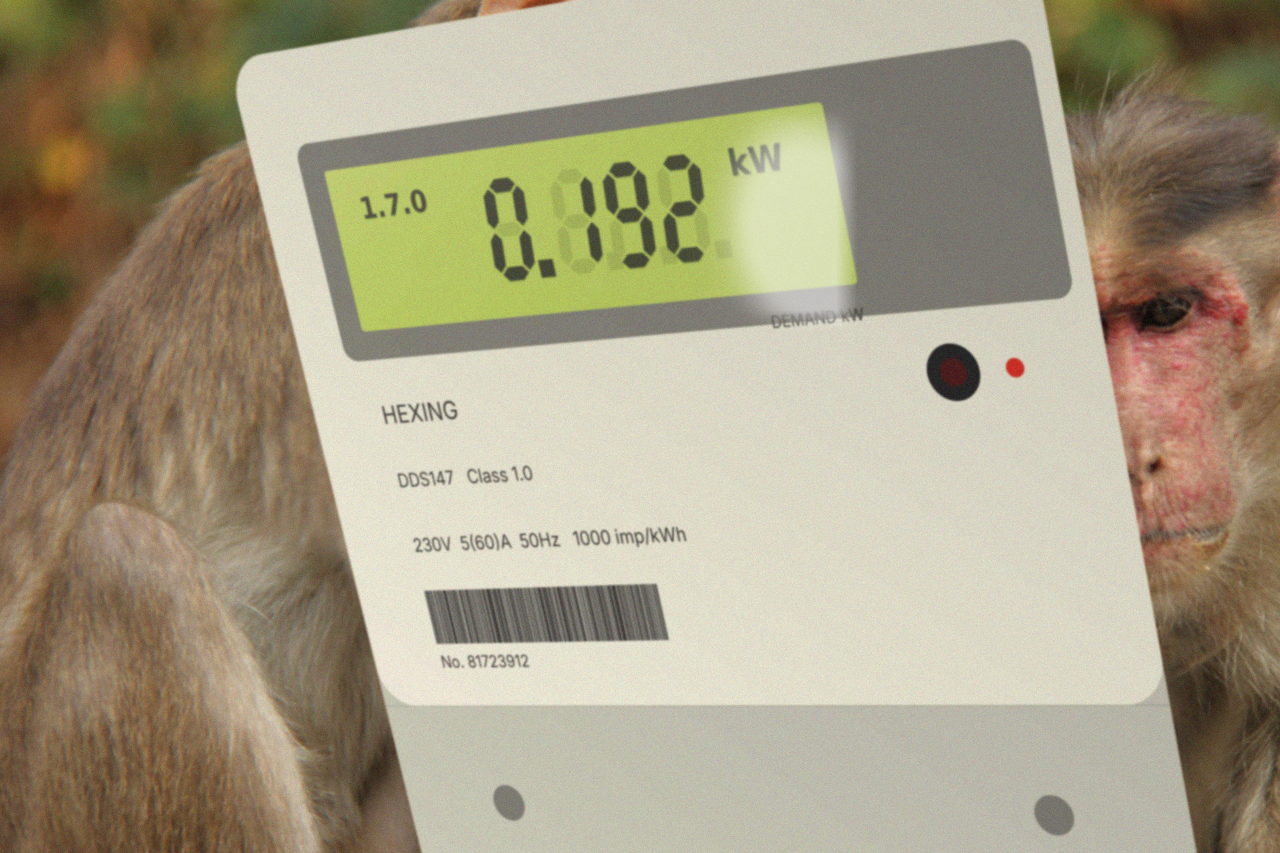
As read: **0.192** kW
